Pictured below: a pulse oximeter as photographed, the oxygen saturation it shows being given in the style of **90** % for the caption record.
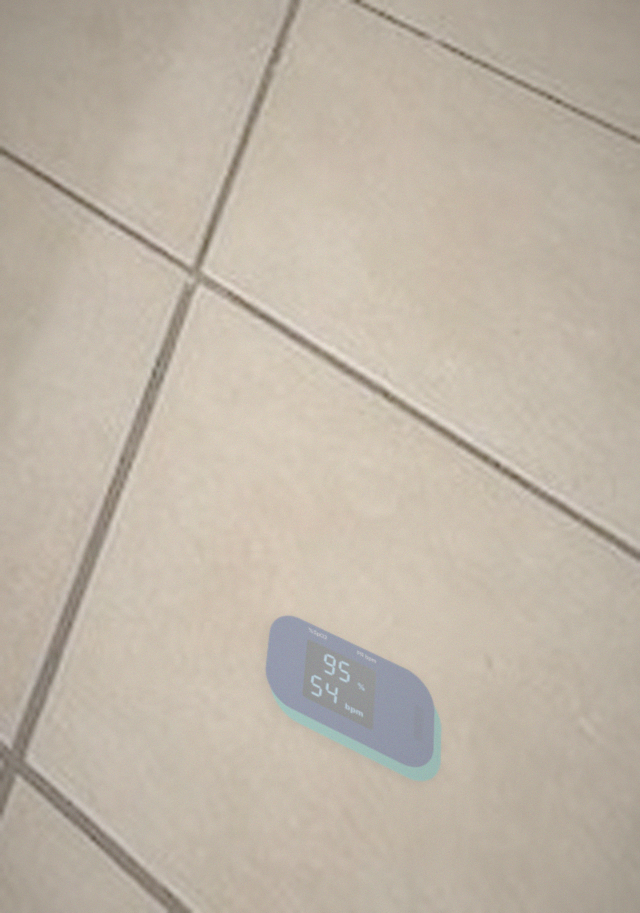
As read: **95** %
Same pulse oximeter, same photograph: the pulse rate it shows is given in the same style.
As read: **54** bpm
